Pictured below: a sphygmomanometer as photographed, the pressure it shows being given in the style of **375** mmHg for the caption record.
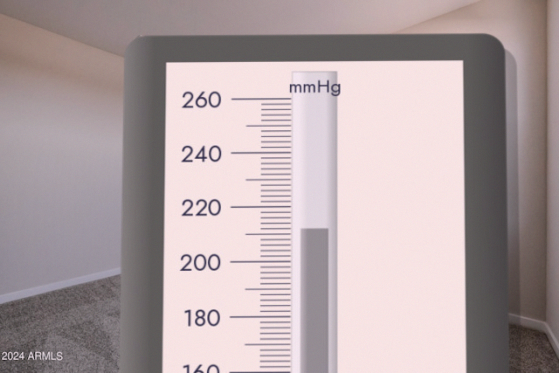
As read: **212** mmHg
